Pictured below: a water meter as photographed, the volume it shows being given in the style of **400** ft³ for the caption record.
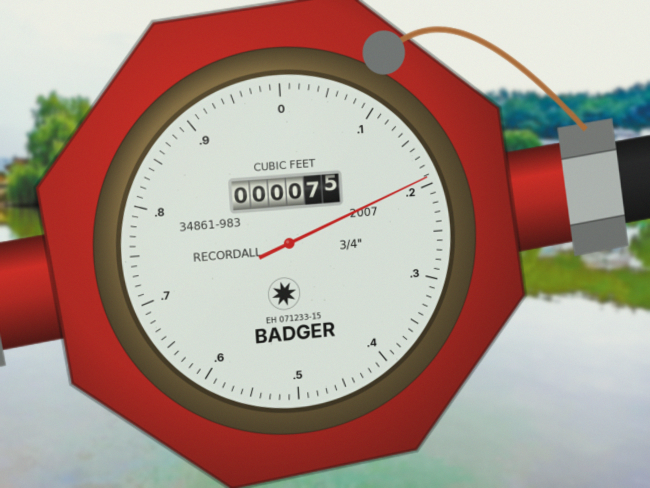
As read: **75.19** ft³
